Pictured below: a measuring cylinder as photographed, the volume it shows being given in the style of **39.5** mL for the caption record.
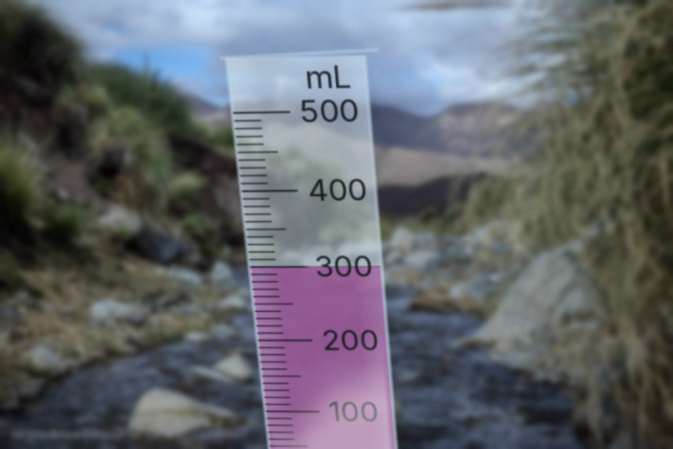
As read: **300** mL
